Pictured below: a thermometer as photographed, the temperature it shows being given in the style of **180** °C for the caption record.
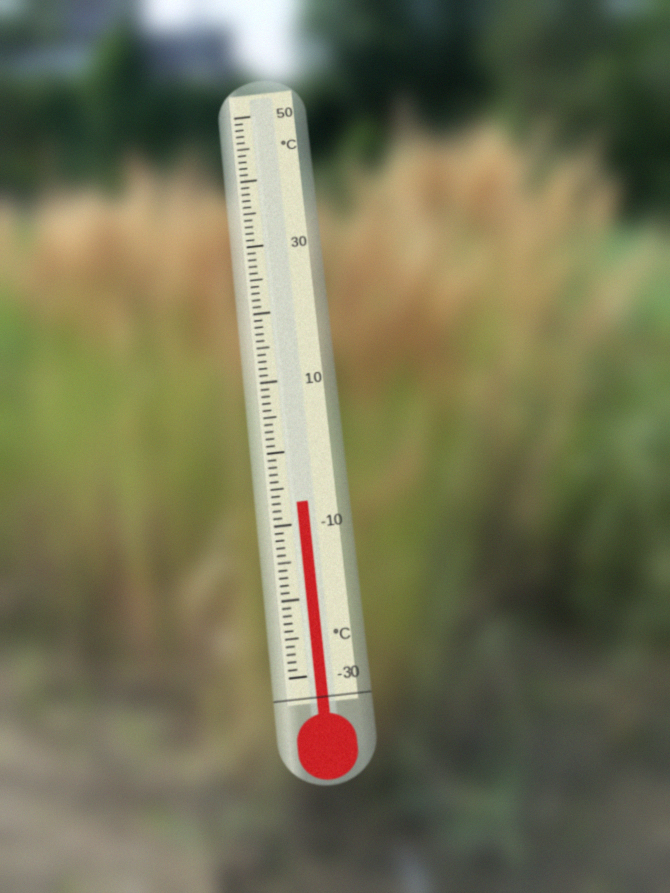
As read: **-7** °C
